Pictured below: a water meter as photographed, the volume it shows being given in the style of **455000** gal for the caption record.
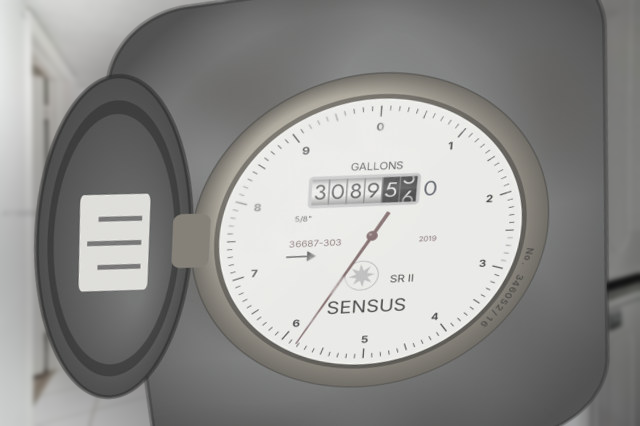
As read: **3089555.8** gal
